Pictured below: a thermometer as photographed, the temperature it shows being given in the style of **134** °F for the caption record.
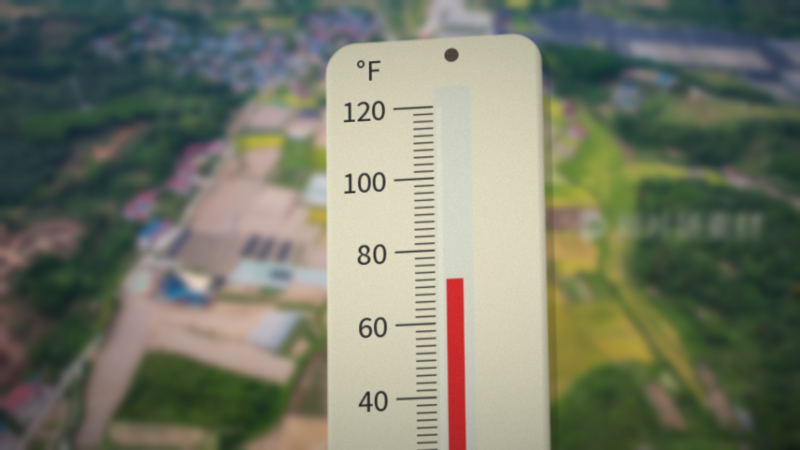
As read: **72** °F
